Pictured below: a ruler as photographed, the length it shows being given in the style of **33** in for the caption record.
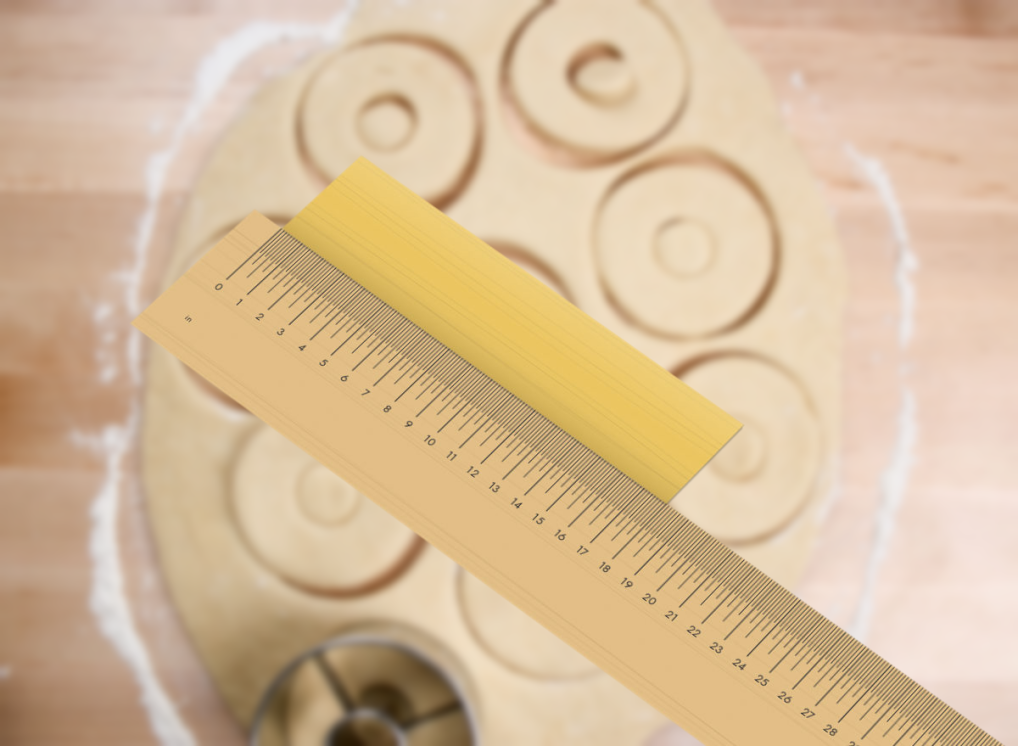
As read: **18** in
